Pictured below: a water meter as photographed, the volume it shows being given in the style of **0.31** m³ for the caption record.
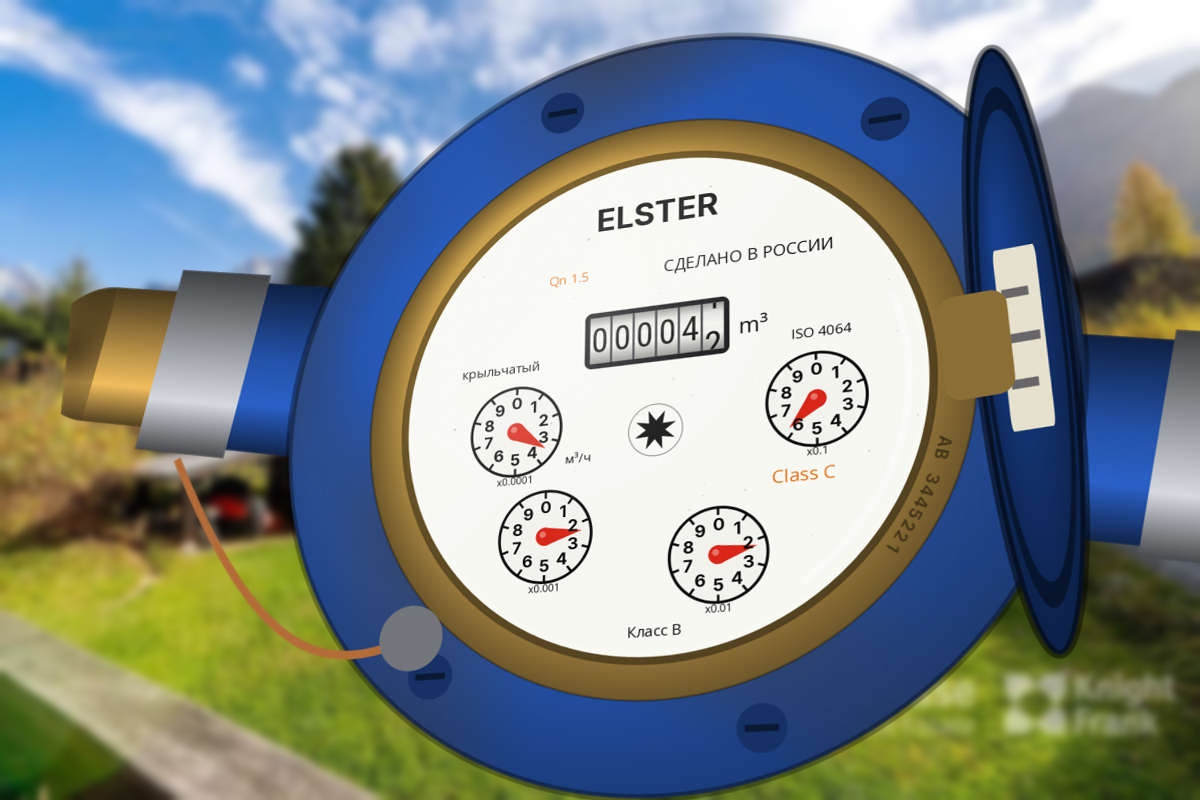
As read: **41.6223** m³
